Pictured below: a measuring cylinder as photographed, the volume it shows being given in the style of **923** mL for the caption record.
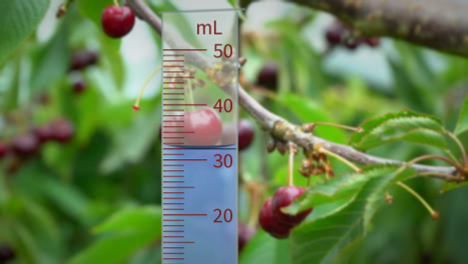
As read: **32** mL
